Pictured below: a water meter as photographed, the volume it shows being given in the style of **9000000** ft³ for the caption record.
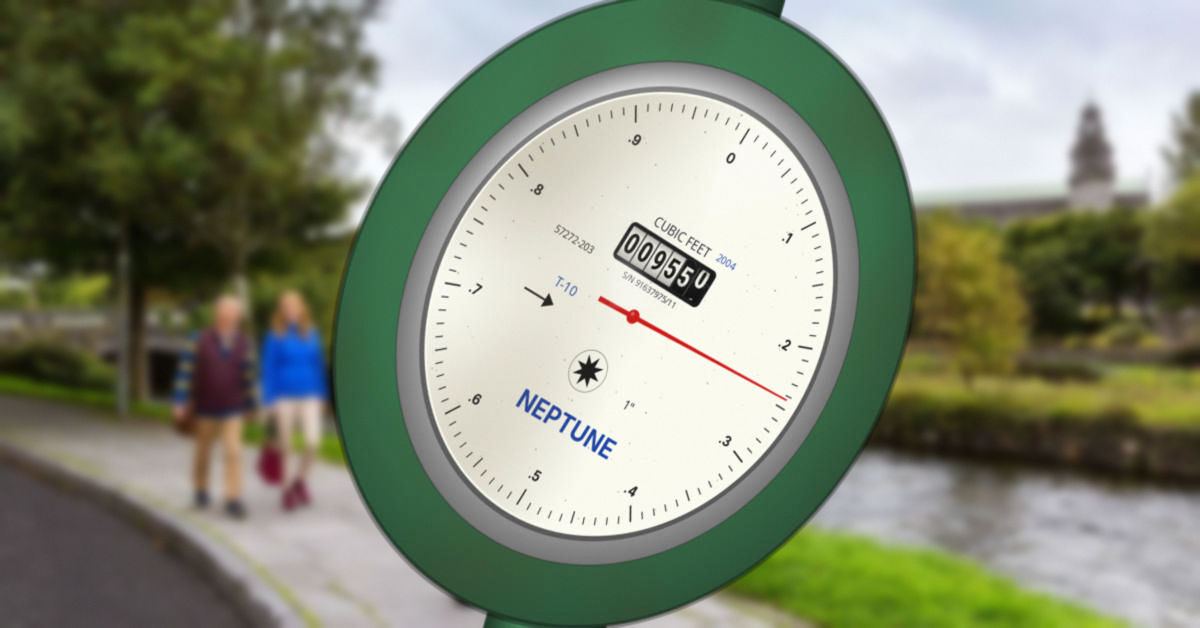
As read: **9550.24** ft³
